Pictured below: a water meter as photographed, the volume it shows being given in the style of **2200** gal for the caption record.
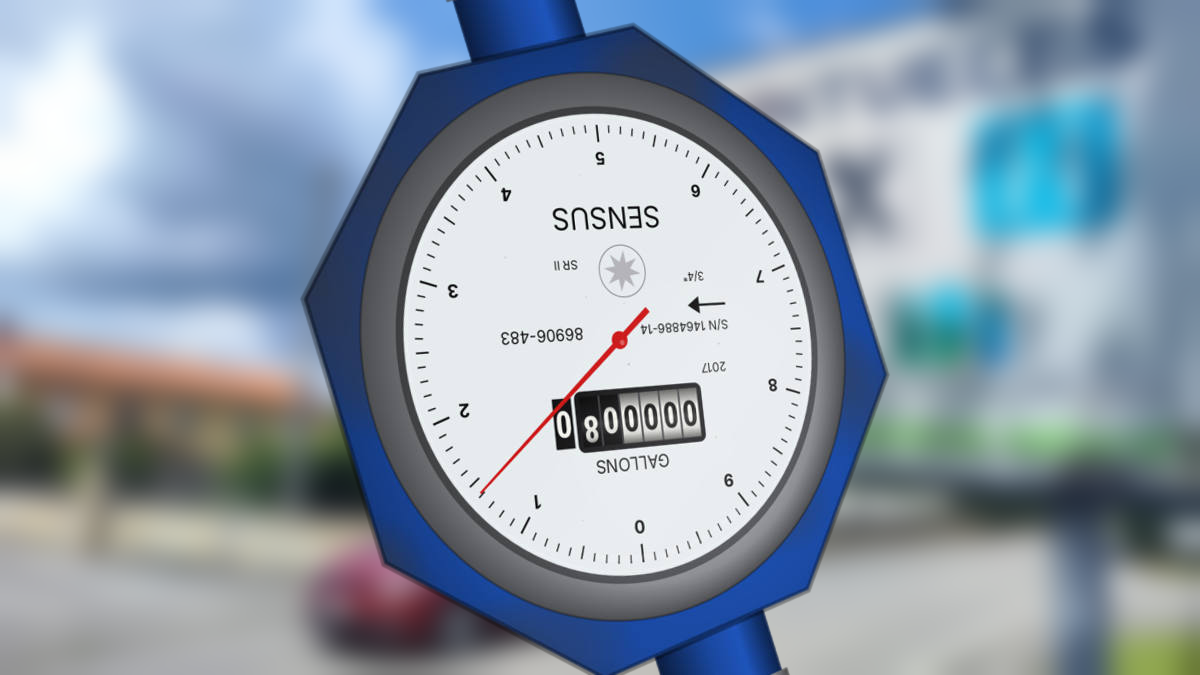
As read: **81.4** gal
